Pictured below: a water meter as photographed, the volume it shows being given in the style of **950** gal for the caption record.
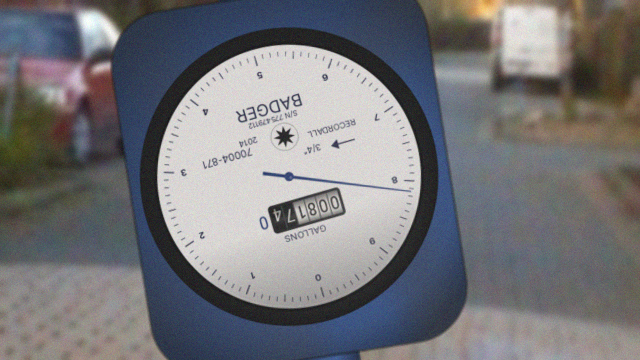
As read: **81738.1** gal
